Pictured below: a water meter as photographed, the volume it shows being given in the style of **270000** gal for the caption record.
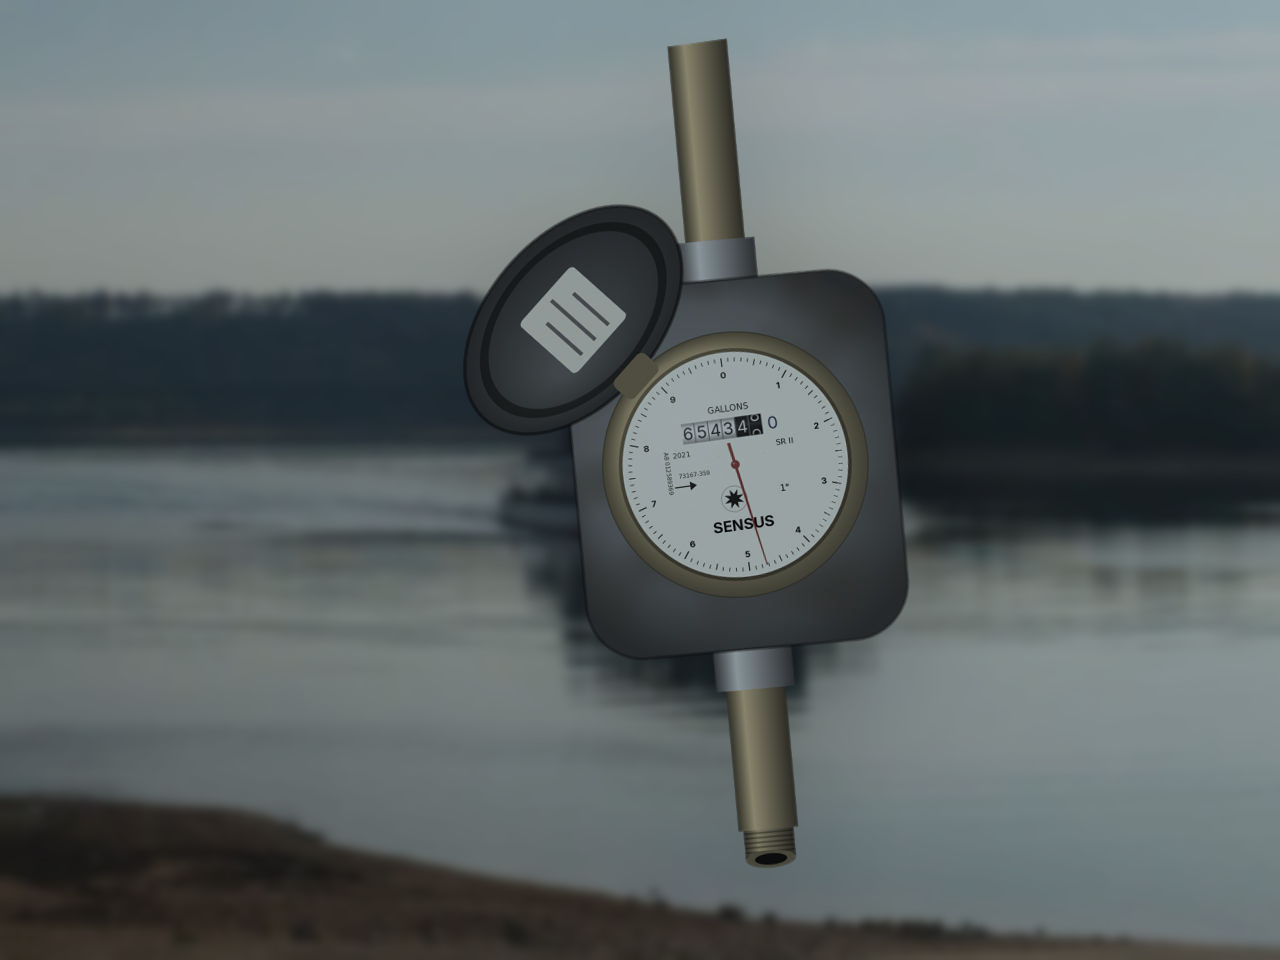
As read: **6543484.7** gal
